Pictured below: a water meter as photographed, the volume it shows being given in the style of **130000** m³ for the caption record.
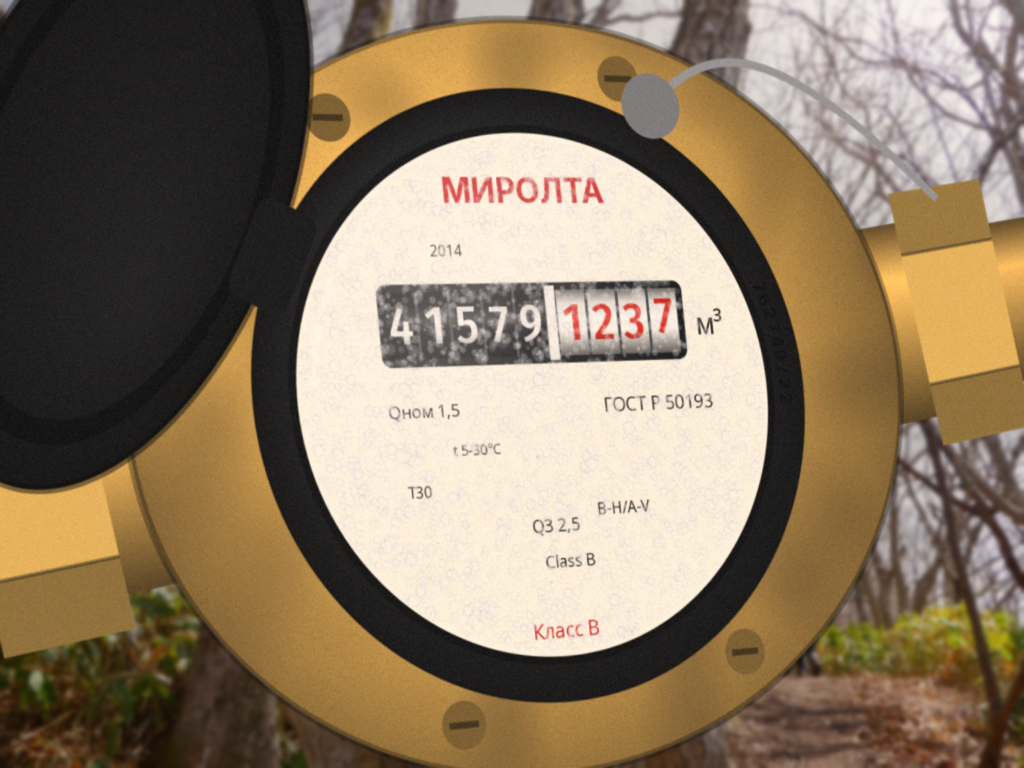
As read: **41579.1237** m³
